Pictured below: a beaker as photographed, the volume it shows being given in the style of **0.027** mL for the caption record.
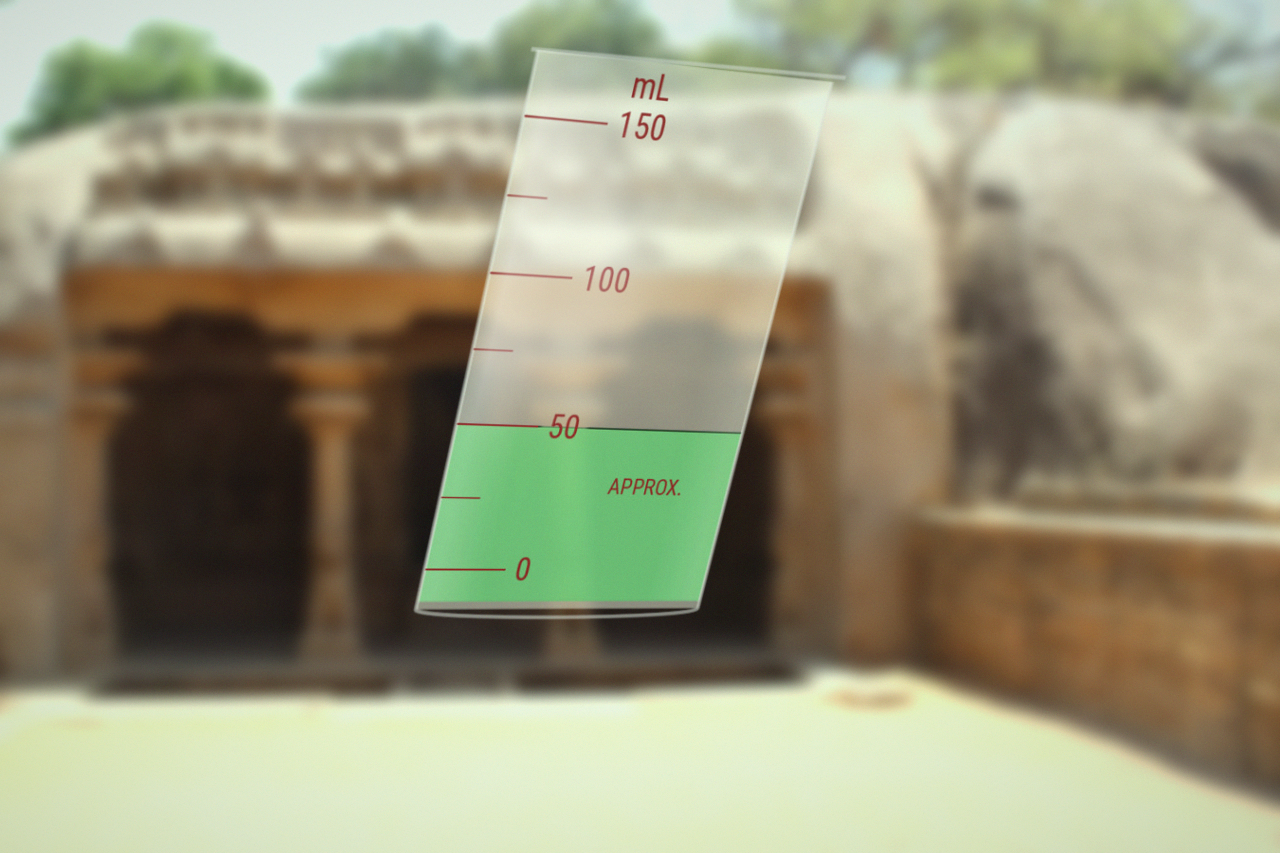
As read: **50** mL
